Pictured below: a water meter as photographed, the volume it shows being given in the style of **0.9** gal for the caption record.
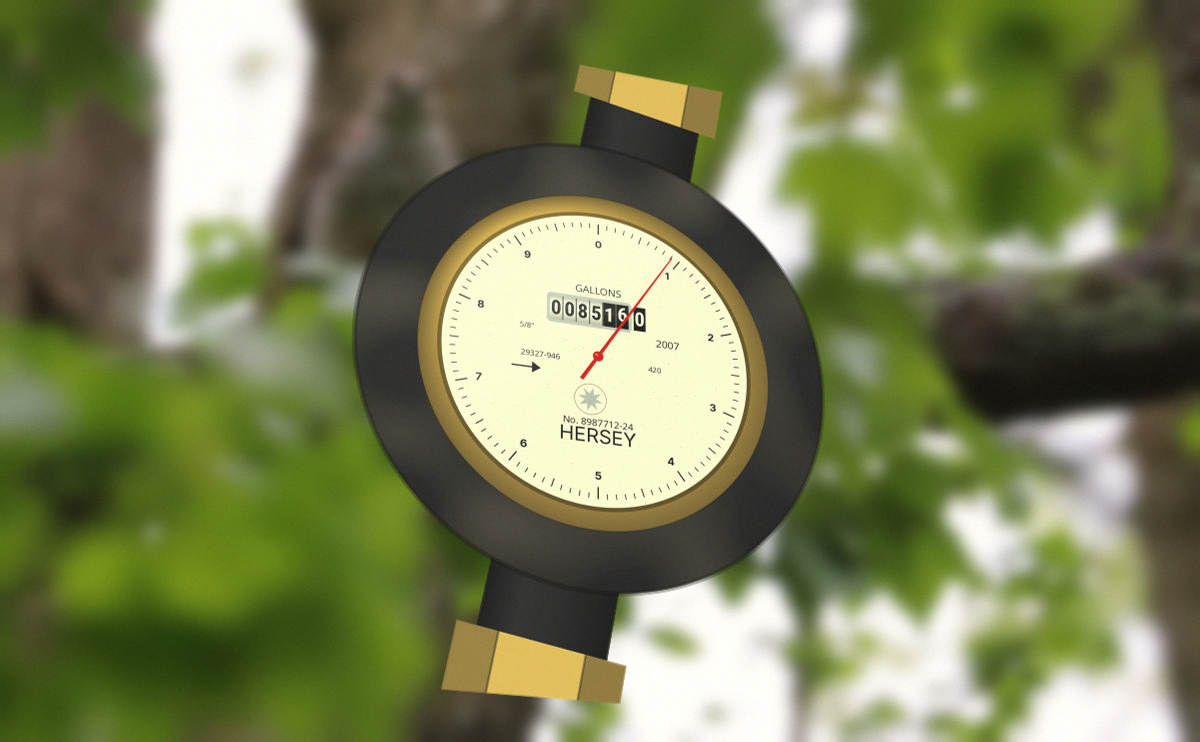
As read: **85160.9** gal
